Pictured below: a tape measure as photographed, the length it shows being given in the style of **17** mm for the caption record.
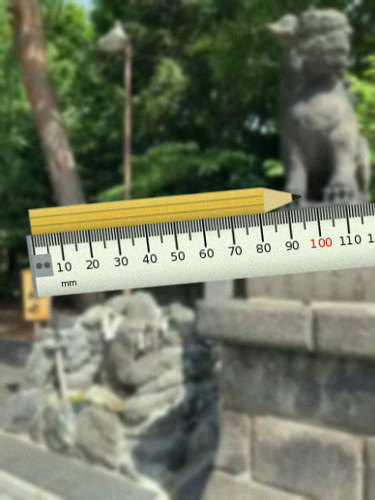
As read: **95** mm
